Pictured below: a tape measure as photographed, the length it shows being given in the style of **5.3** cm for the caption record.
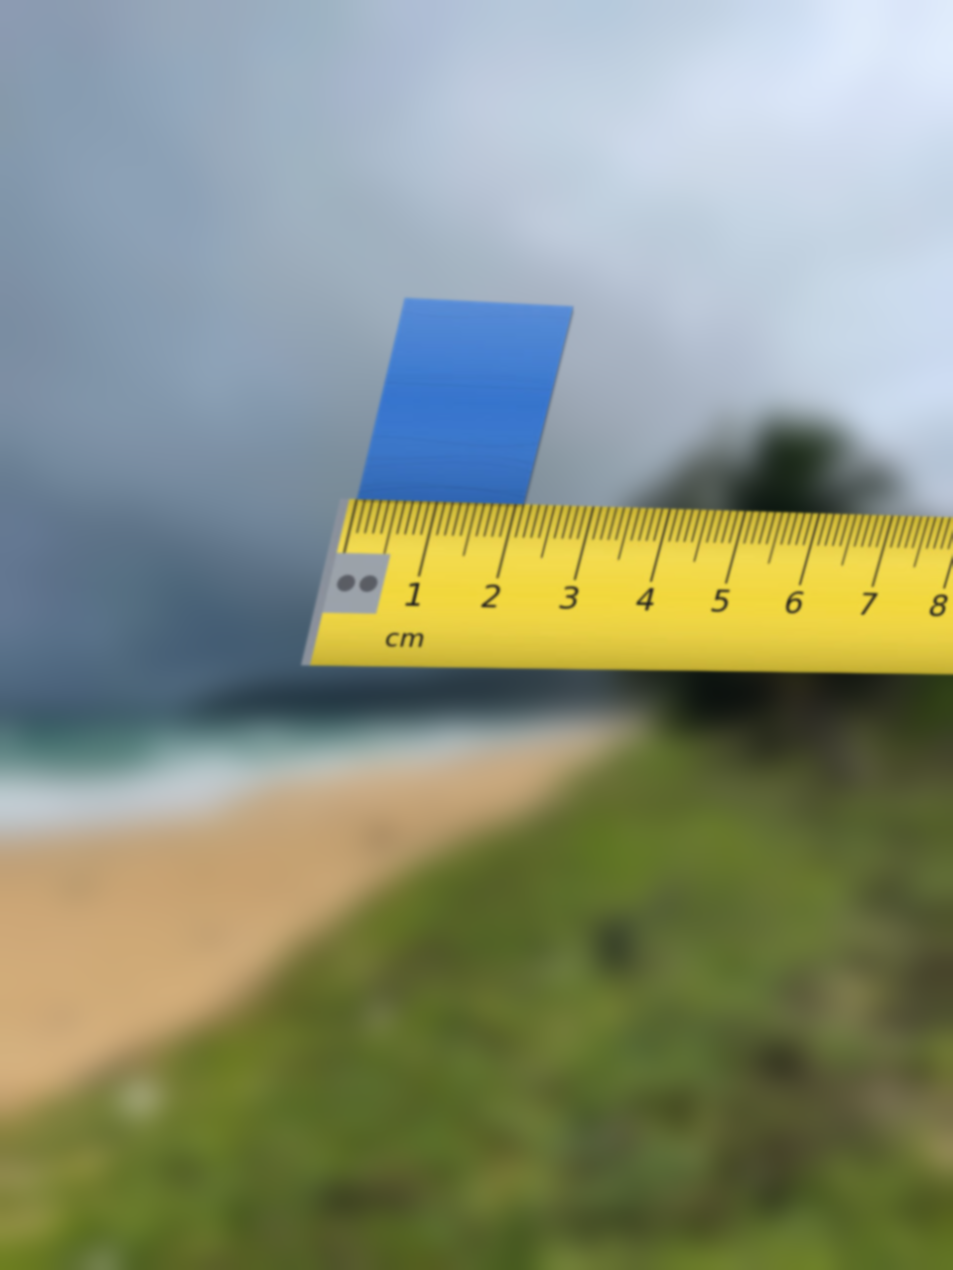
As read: **2.1** cm
